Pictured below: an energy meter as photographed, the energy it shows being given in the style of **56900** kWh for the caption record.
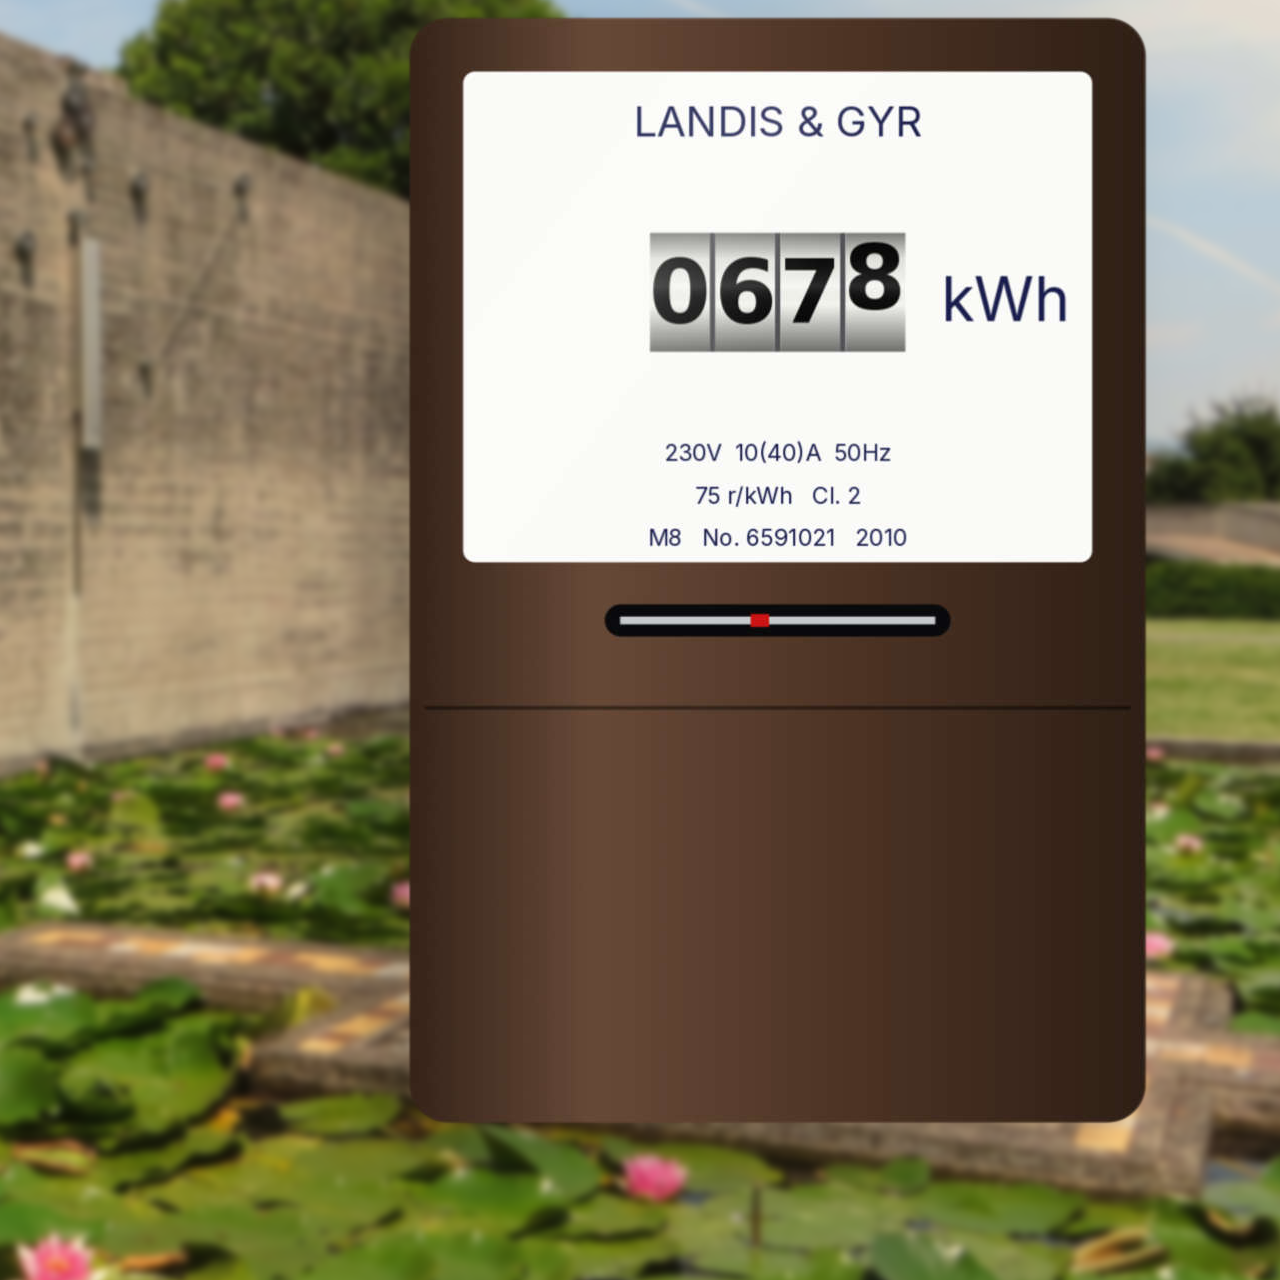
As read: **678** kWh
